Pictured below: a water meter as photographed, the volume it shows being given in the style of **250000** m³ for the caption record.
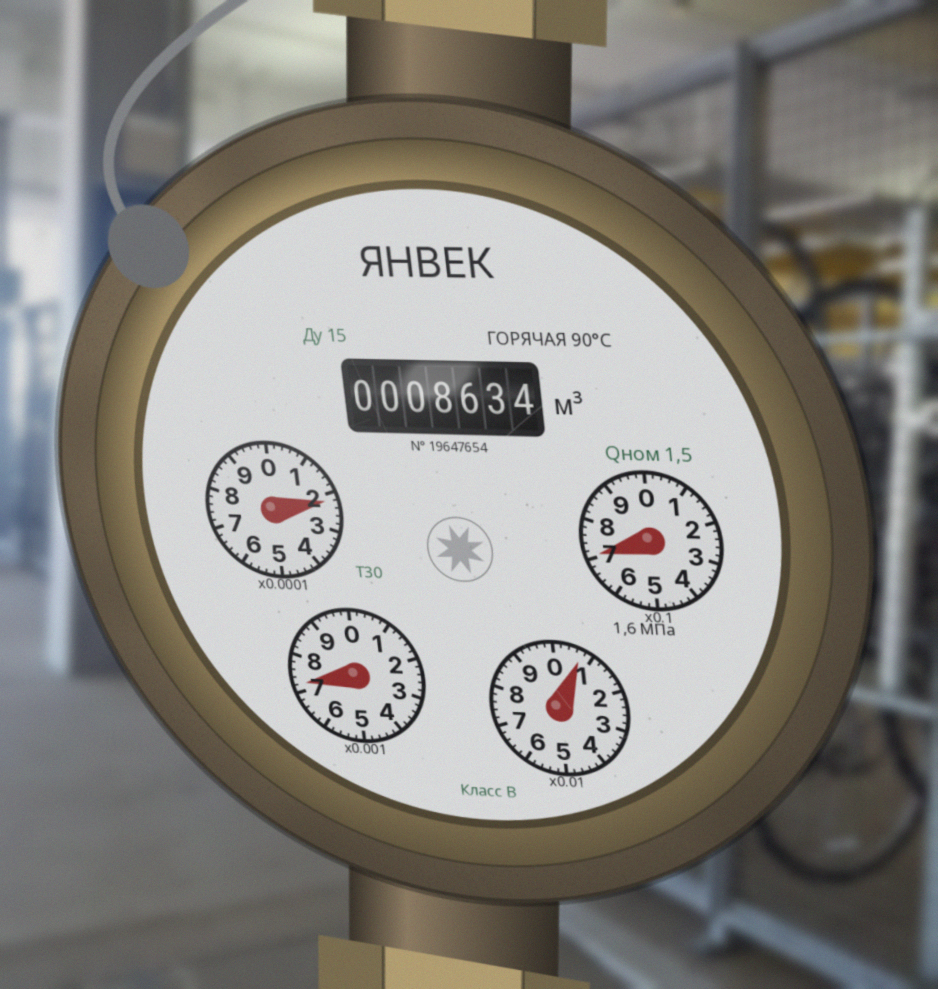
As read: **8634.7072** m³
